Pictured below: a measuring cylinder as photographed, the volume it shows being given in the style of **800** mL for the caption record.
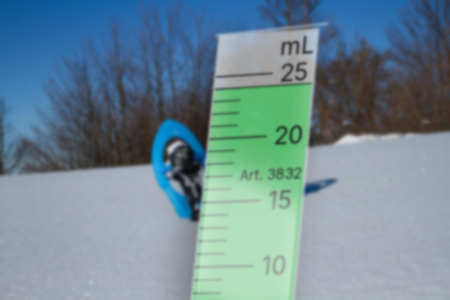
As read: **24** mL
